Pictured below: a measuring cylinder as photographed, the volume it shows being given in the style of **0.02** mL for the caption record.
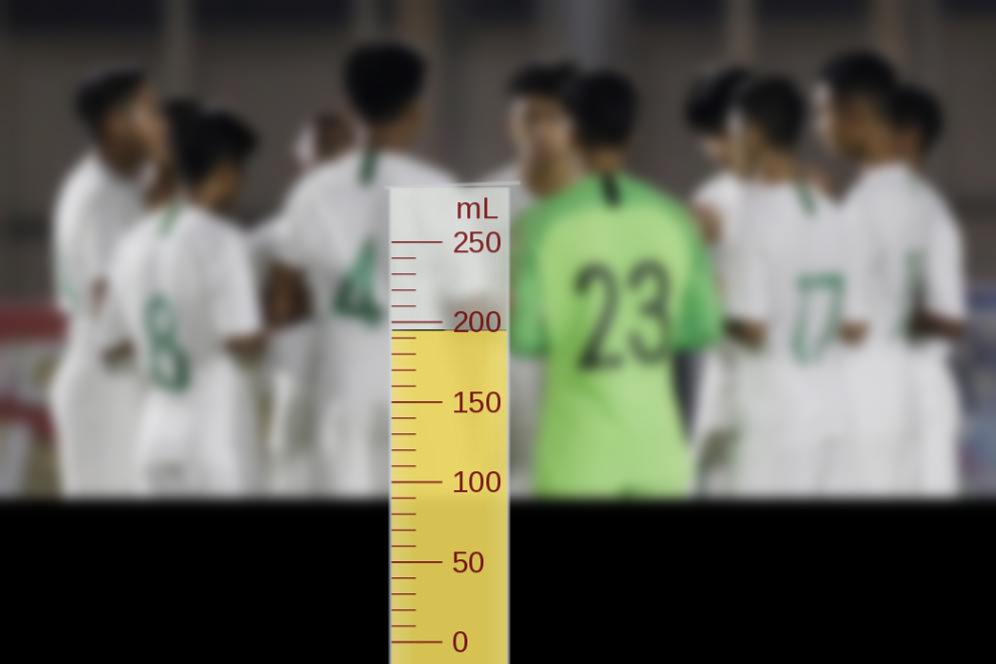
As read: **195** mL
